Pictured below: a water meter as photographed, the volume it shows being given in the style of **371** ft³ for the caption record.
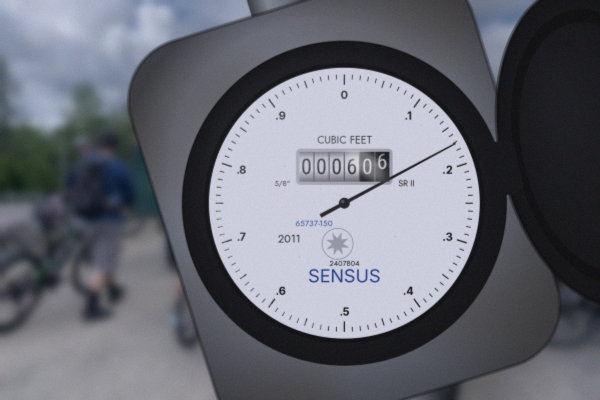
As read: **606.17** ft³
